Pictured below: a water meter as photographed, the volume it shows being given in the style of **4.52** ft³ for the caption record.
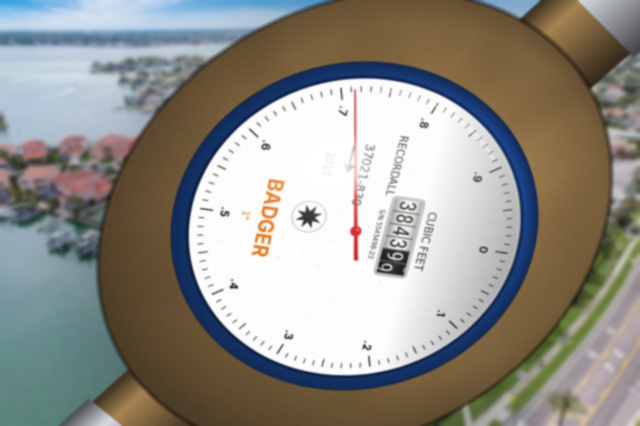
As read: **384398.71** ft³
